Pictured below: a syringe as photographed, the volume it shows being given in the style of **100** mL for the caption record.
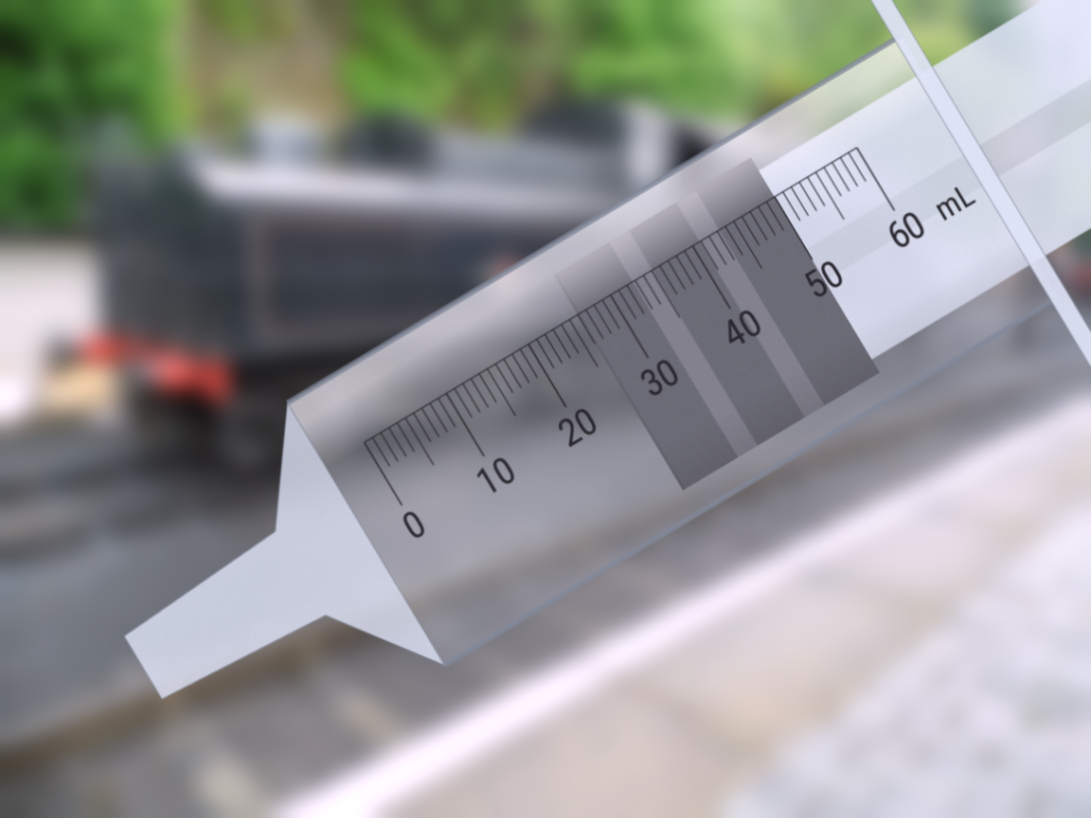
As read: **26** mL
